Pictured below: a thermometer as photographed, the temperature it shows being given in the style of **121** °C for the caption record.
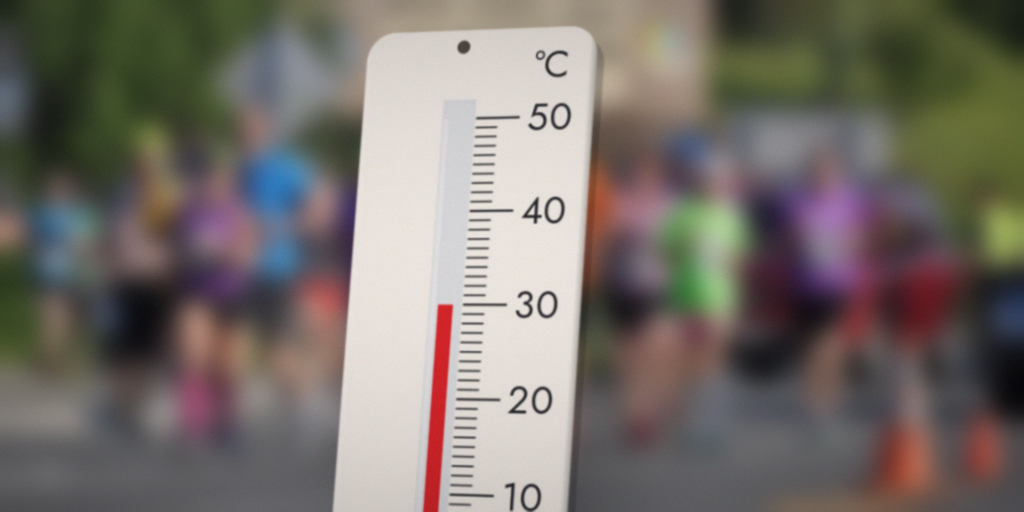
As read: **30** °C
